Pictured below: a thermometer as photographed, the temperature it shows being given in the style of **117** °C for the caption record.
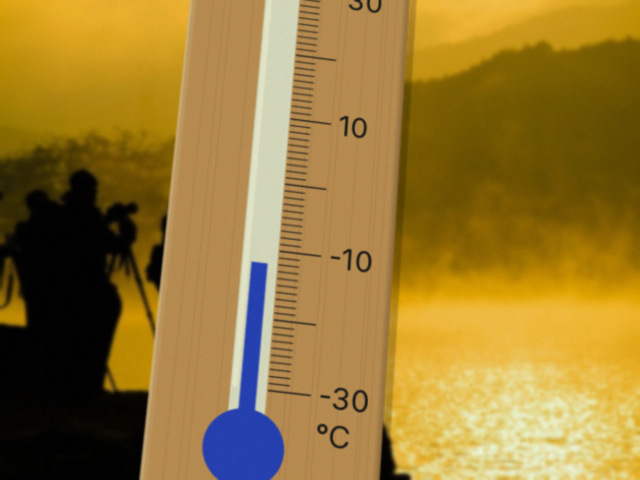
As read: **-12** °C
